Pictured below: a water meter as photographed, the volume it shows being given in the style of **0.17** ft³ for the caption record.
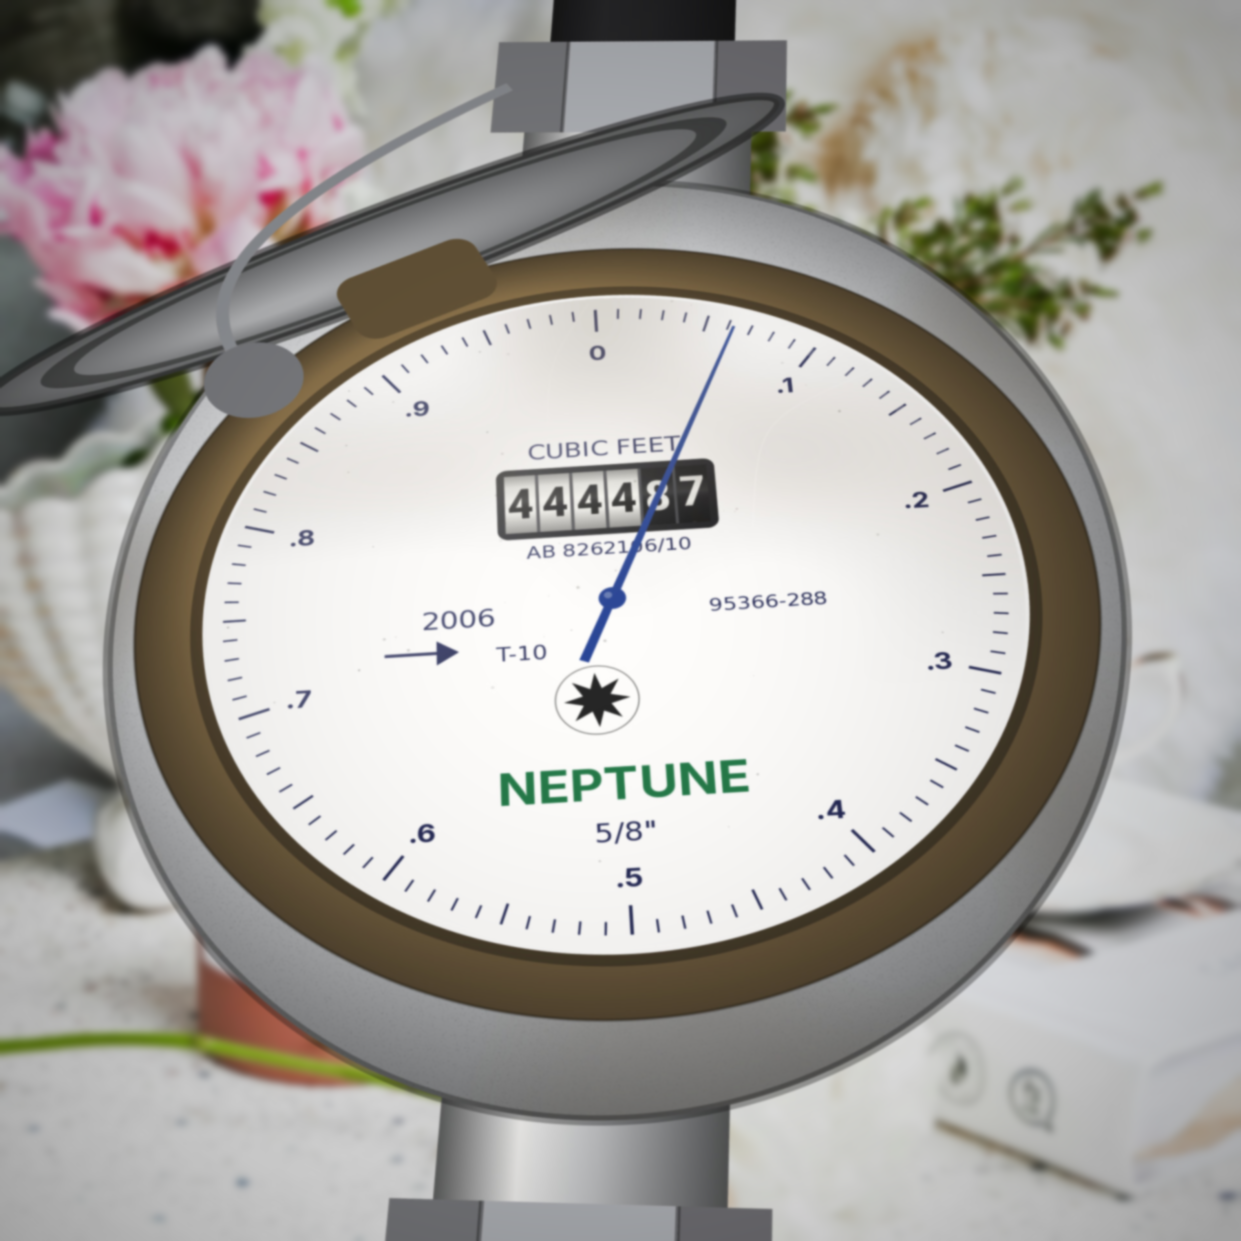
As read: **444487.06** ft³
